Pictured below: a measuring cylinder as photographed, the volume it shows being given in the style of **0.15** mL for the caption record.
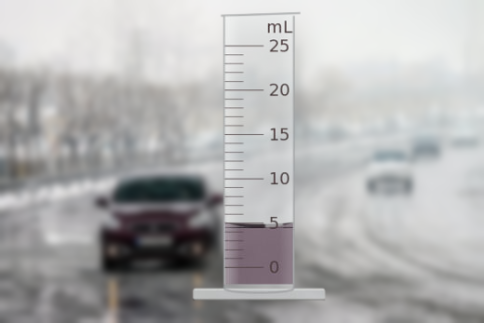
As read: **4.5** mL
